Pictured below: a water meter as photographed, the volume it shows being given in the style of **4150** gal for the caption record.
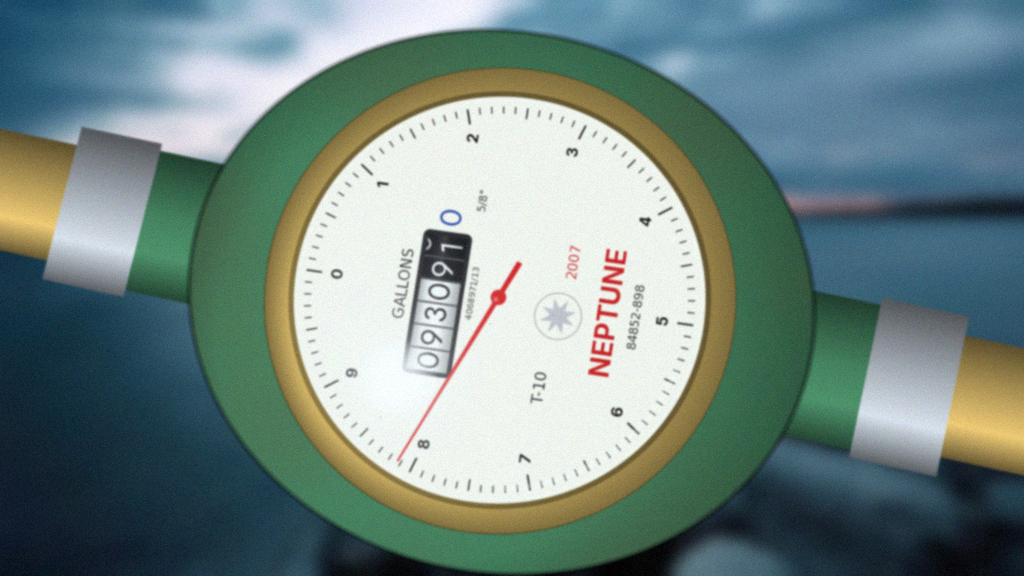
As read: **930908.1** gal
